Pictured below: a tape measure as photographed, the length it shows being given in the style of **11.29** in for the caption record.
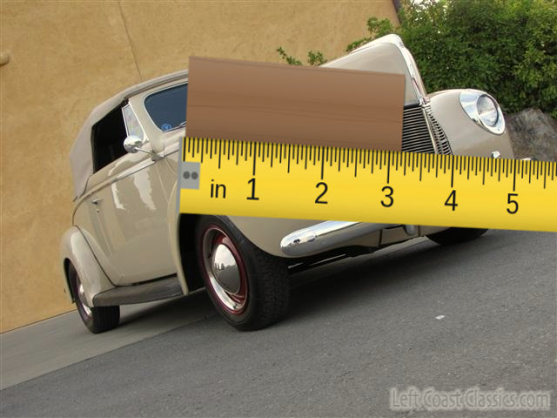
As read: **3.1875** in
